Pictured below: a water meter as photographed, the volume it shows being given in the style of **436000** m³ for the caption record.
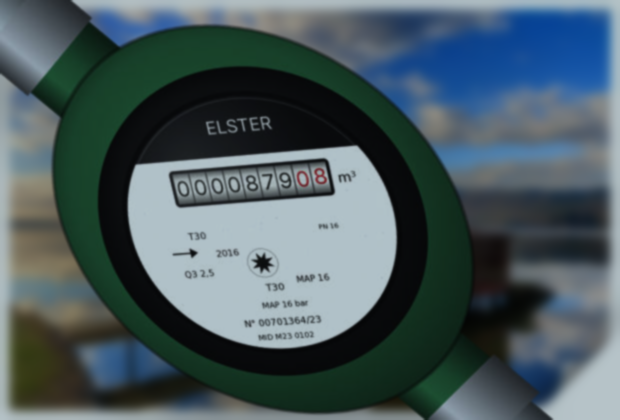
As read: **879.08** m³
